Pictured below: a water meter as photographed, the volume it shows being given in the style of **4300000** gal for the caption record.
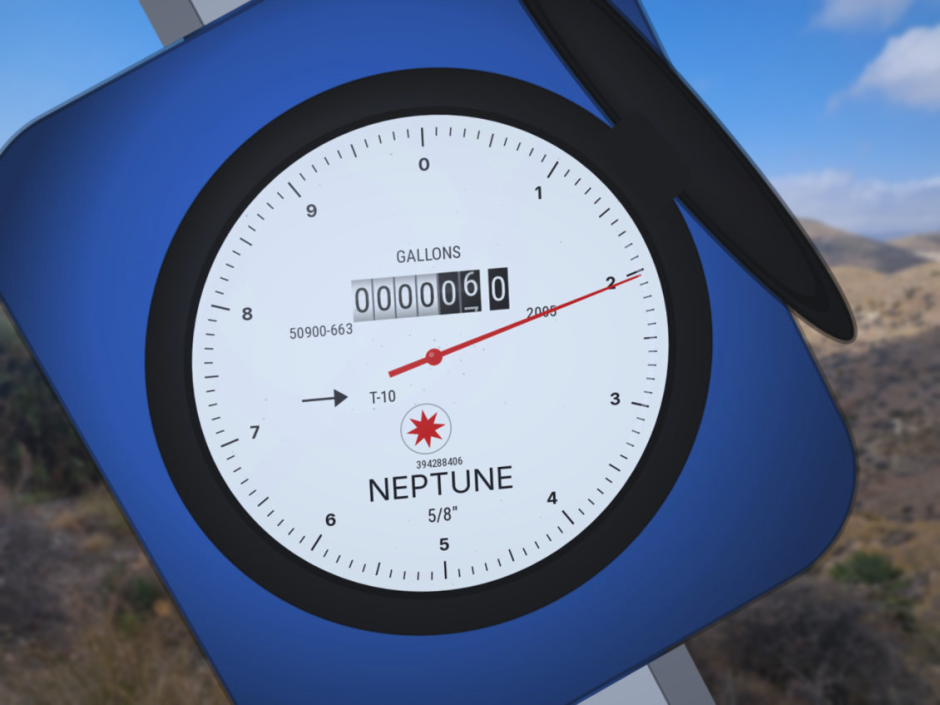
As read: **62.0** gal
